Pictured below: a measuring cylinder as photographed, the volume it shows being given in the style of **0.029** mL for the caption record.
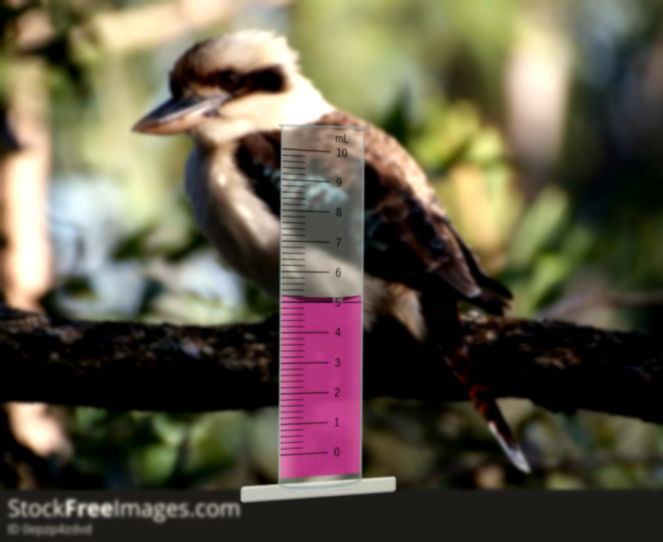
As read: **5** mL
